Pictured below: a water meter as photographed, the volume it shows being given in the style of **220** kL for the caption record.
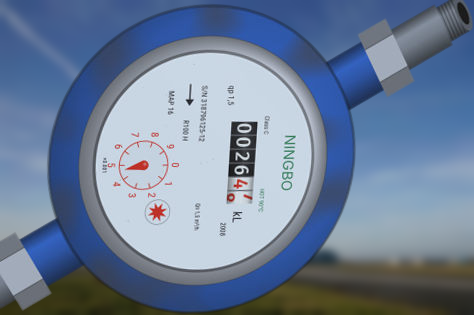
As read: **26.474** kL
